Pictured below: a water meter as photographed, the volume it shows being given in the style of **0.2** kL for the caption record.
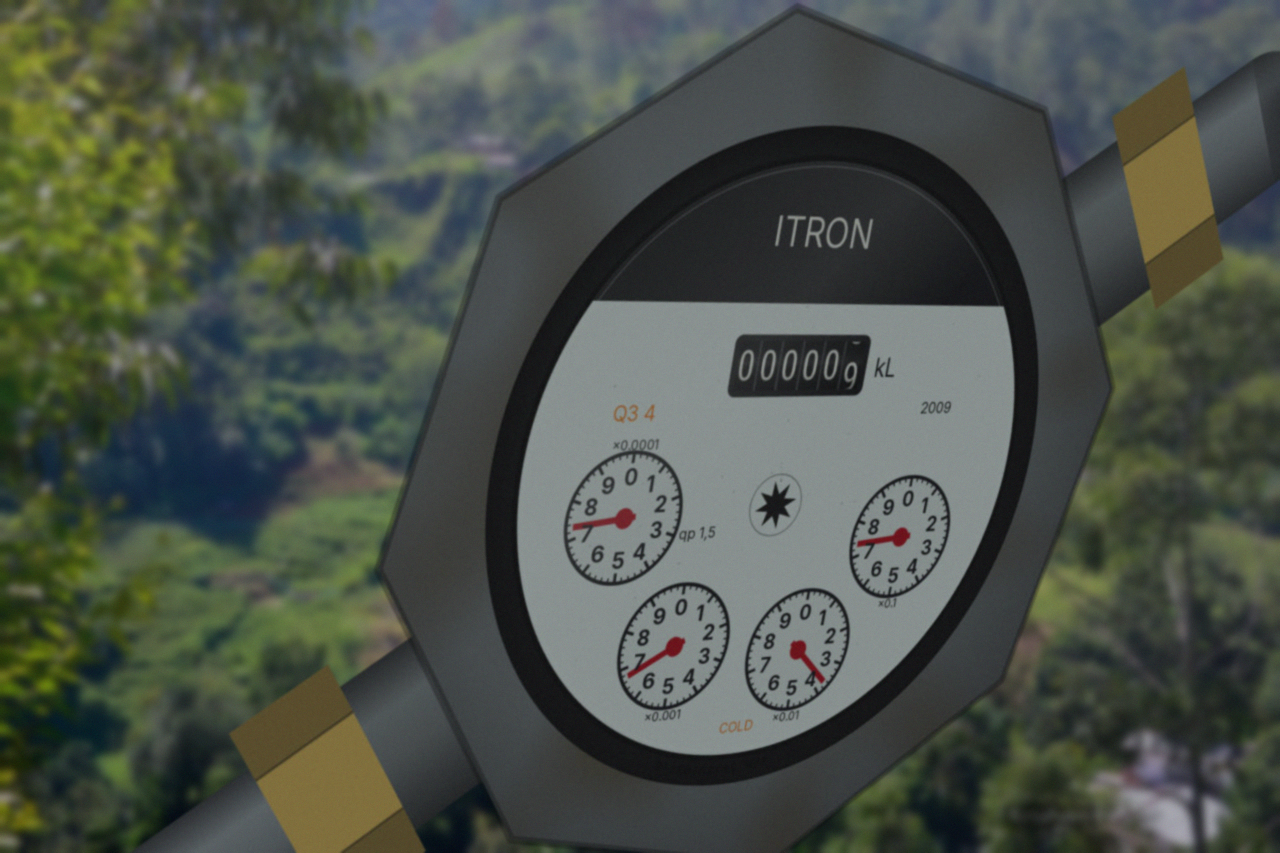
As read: **8.7367** kL
